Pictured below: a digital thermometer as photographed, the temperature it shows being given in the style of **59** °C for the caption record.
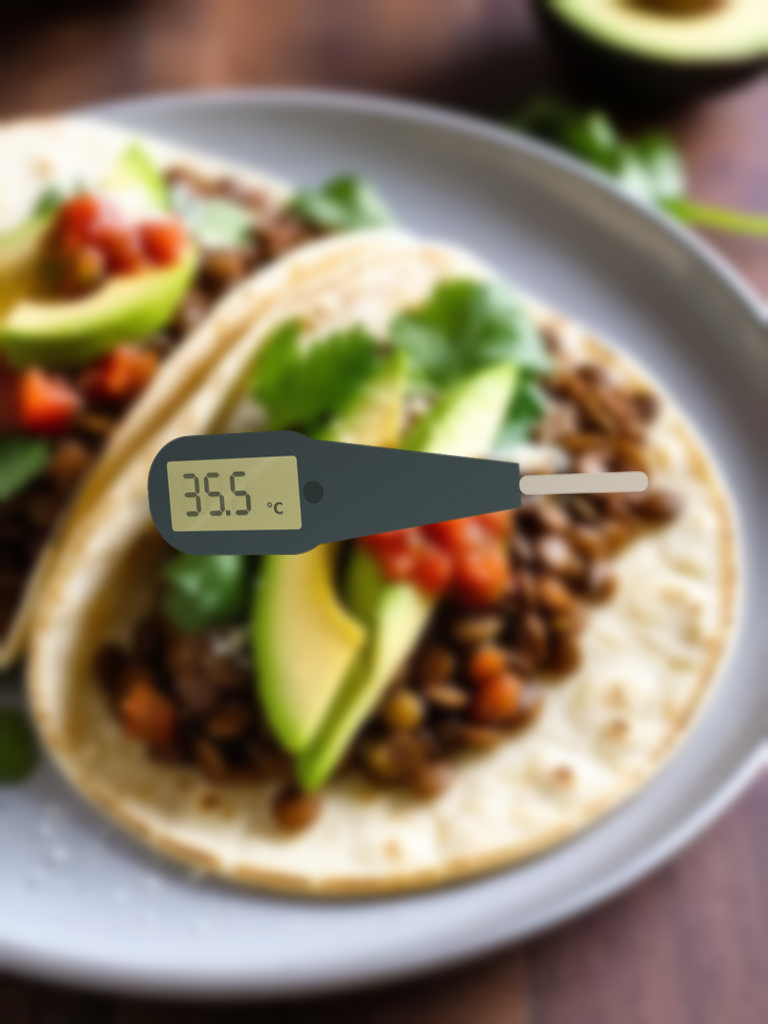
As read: **35.5** °C
